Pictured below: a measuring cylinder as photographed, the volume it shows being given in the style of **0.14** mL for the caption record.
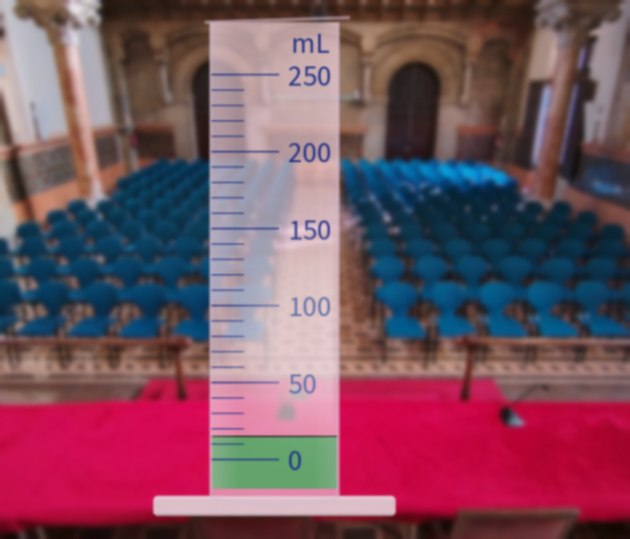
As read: **15** mL
